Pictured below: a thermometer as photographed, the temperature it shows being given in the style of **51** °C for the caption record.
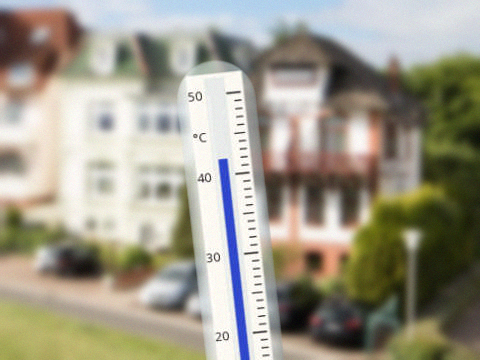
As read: **42** °C
